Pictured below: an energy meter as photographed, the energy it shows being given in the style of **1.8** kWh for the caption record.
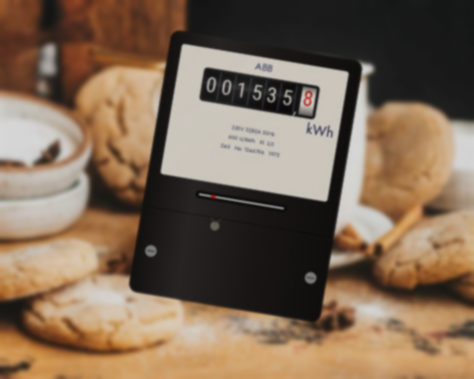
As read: **1535.8** kWh
